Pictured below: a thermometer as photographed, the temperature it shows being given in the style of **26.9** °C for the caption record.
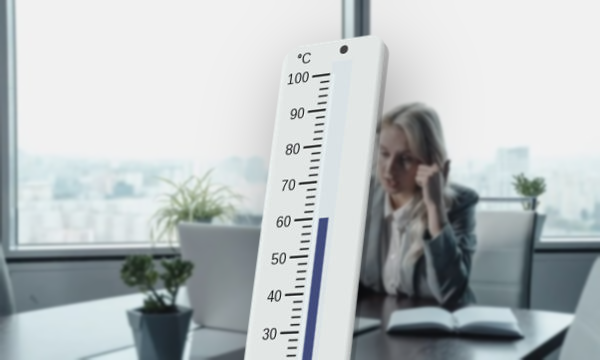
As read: **60** °C
